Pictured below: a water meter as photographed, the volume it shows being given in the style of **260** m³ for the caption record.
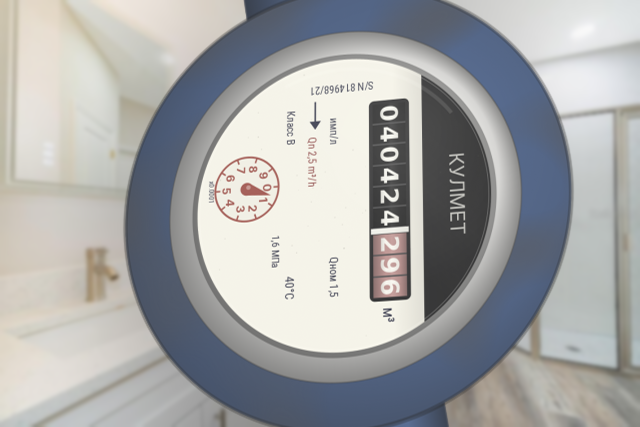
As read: **40424.2960** m³
